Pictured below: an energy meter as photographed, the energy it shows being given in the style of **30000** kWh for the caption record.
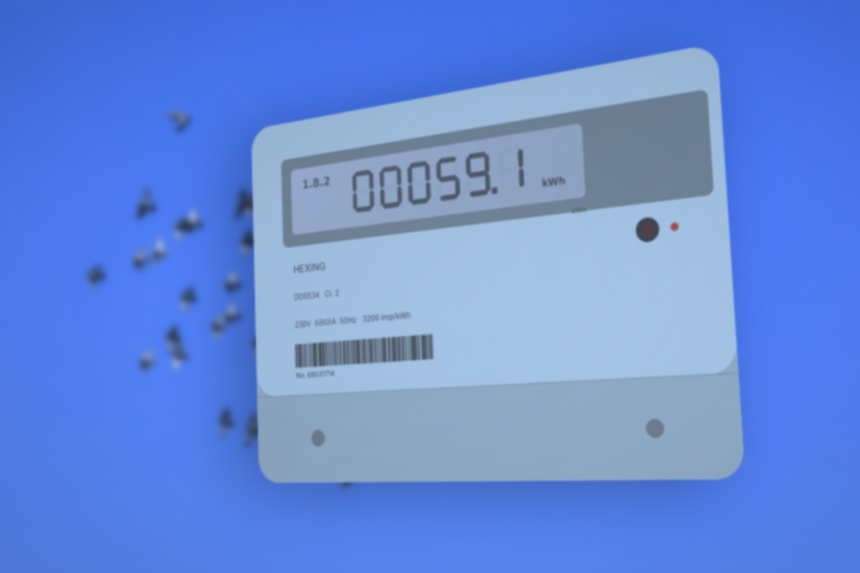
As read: **59.1** kWh
